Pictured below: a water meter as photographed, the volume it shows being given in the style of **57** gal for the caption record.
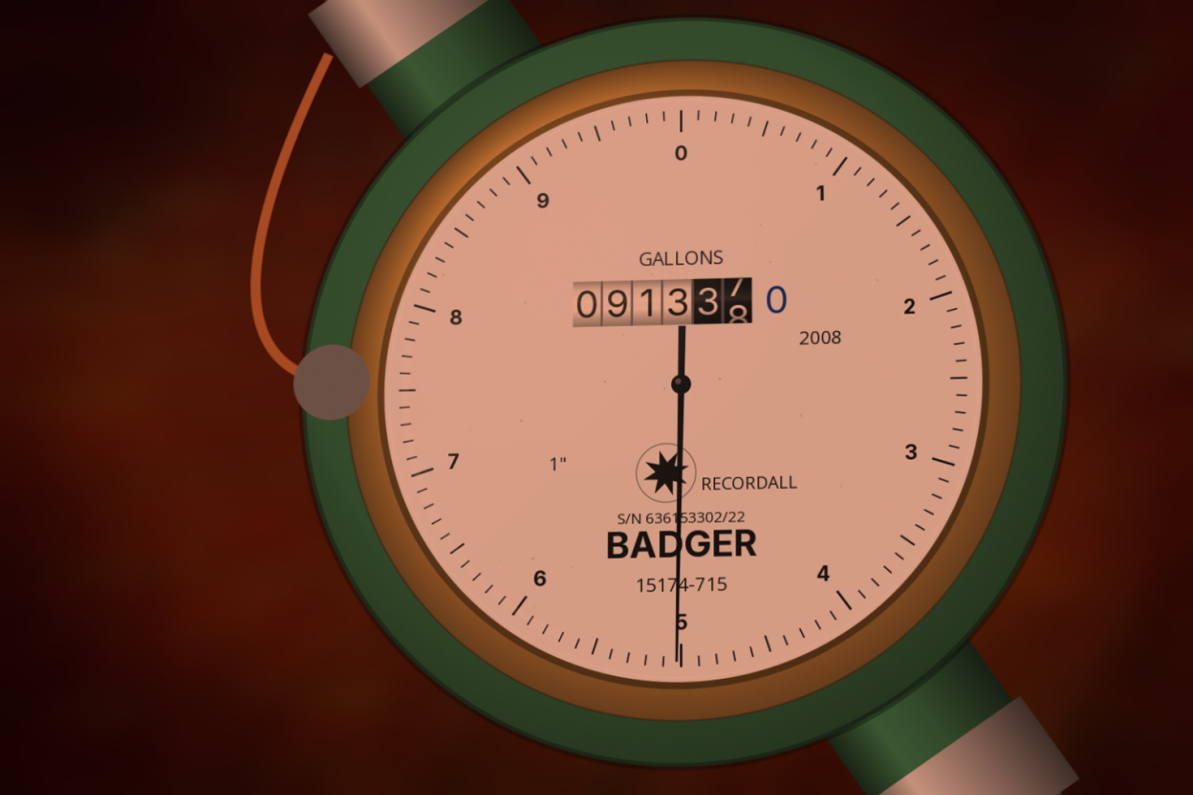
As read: **913375.0** gal
